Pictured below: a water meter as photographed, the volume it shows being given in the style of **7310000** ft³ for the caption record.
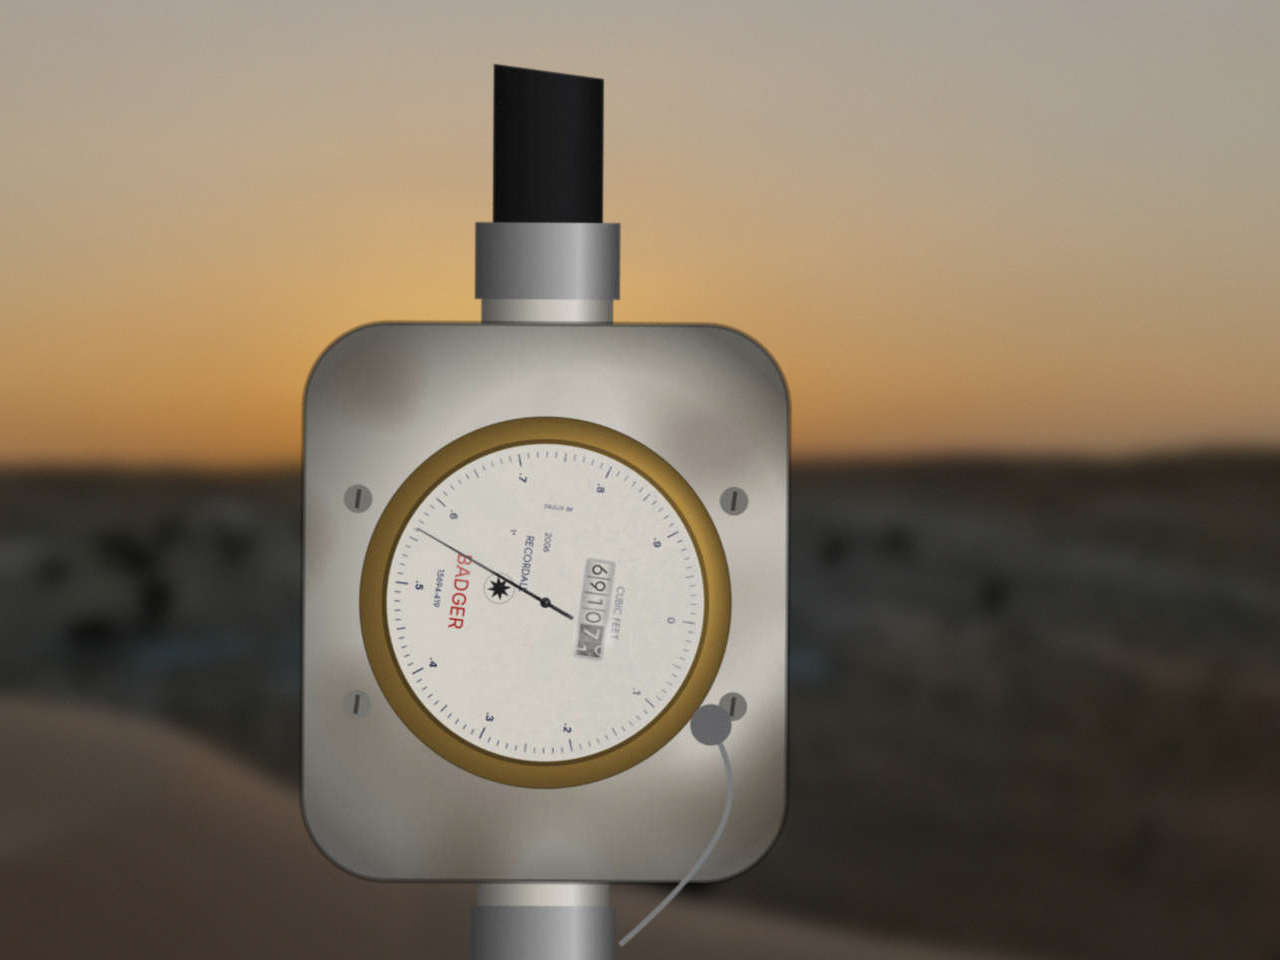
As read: **691070.56** ft³
